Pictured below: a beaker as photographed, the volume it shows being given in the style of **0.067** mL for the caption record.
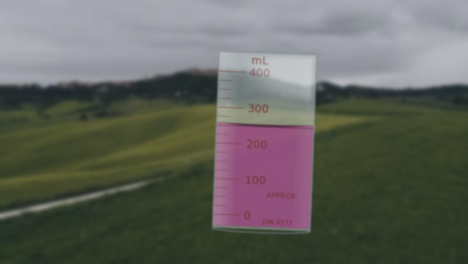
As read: **250** mL
